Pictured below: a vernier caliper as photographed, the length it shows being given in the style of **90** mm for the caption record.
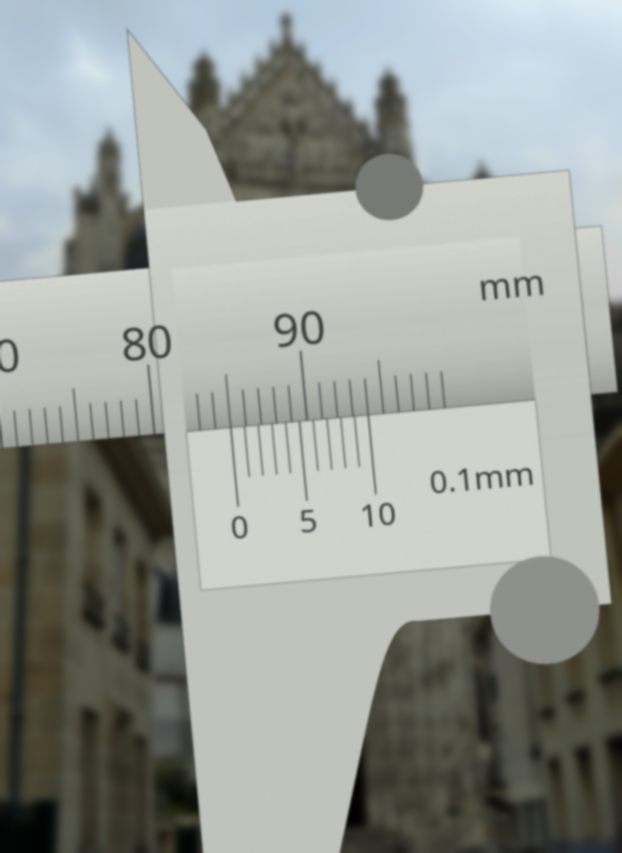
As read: **85.0** mm
